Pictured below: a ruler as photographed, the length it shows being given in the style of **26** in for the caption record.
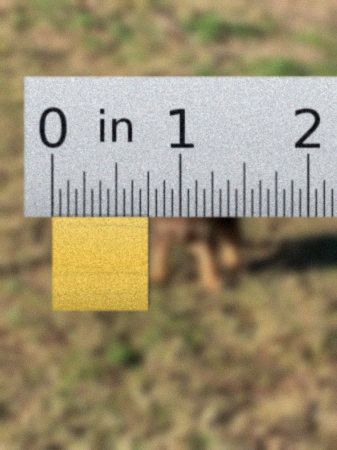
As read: **0.75** in
